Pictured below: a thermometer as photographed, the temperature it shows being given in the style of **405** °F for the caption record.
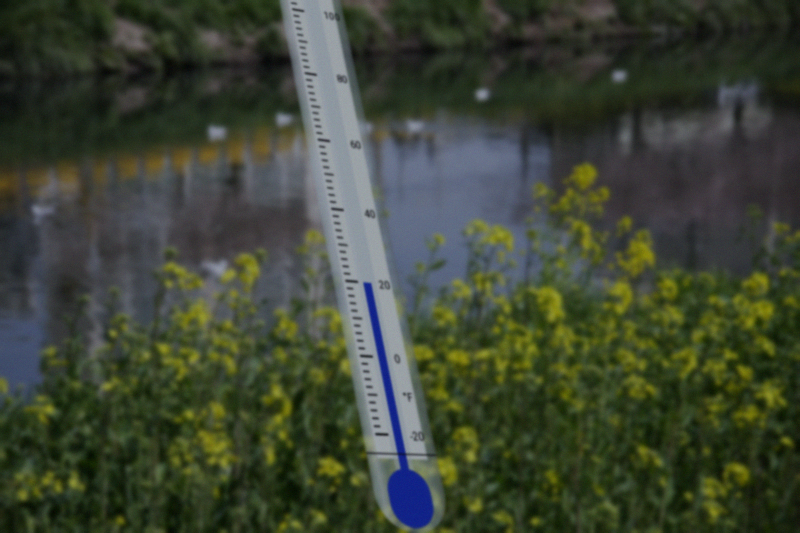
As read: **20** °F
